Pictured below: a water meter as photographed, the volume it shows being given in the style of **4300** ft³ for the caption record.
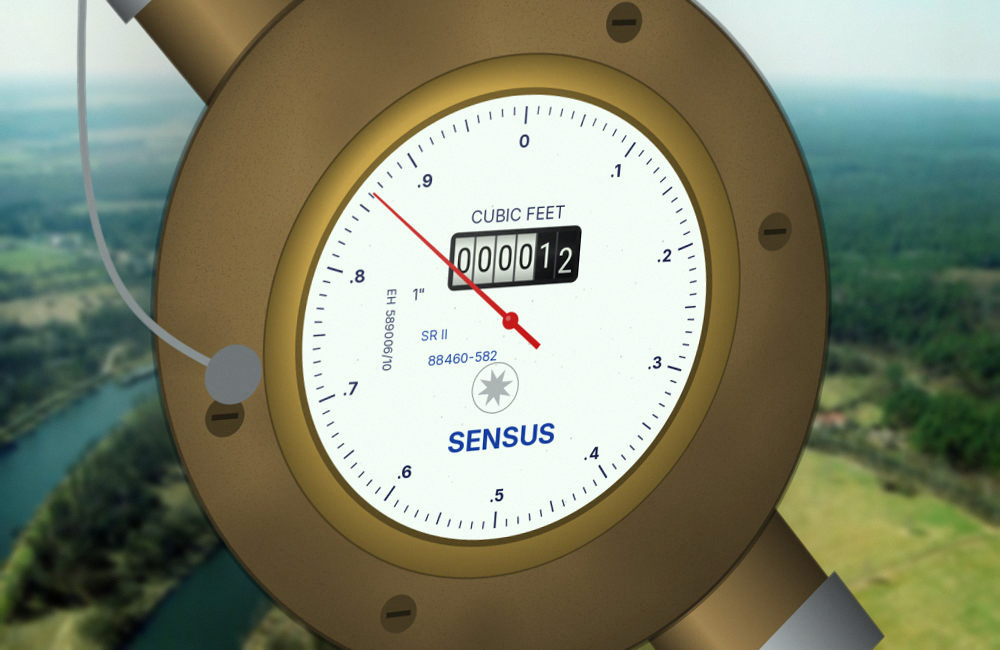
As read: **11.86** ft³
